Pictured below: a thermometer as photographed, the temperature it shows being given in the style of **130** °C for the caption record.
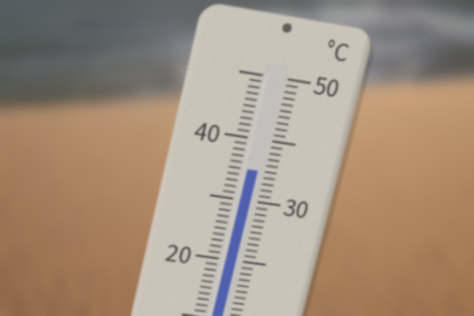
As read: **35** °C
